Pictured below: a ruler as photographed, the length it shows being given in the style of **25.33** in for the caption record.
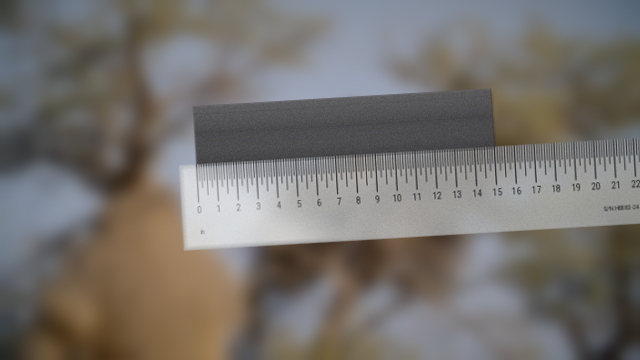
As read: **15** in
